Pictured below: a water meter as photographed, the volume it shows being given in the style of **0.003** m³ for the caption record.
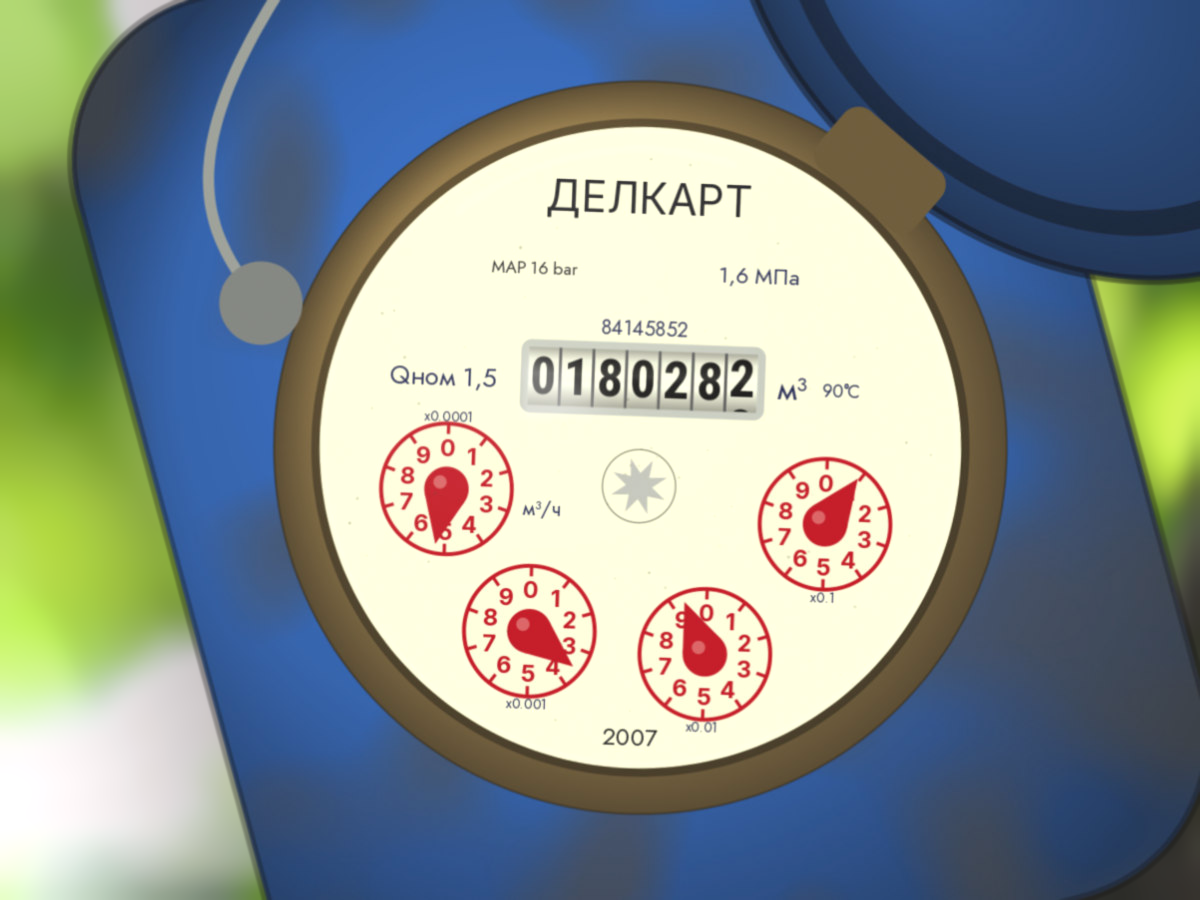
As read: **180282.0935** m³
